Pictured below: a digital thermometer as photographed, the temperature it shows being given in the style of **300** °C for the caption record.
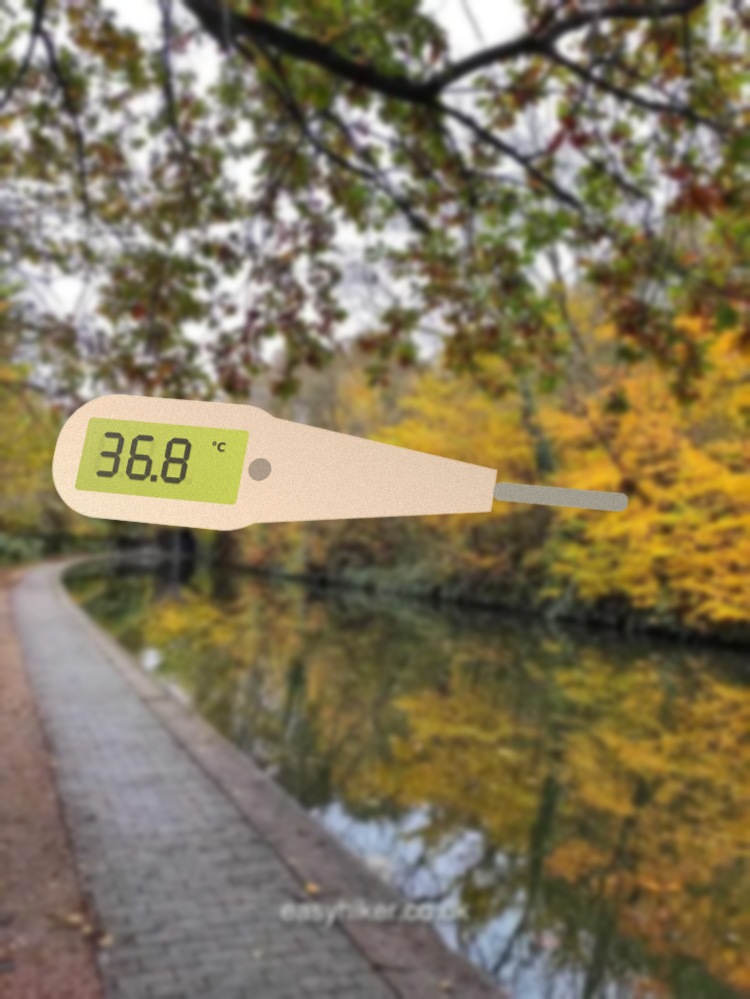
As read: **36.8** °C
